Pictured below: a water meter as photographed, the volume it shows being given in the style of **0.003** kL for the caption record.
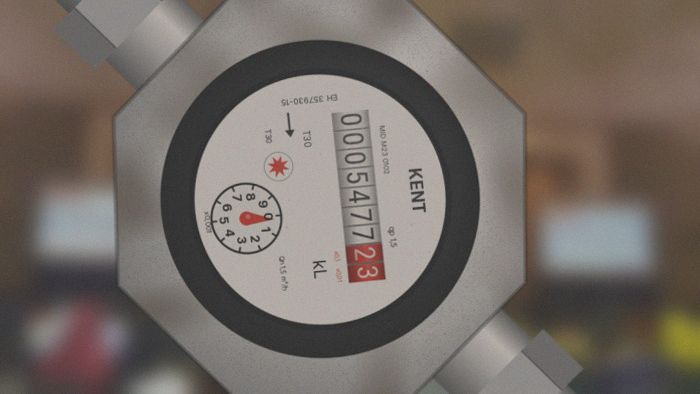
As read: **5477.230** kL
